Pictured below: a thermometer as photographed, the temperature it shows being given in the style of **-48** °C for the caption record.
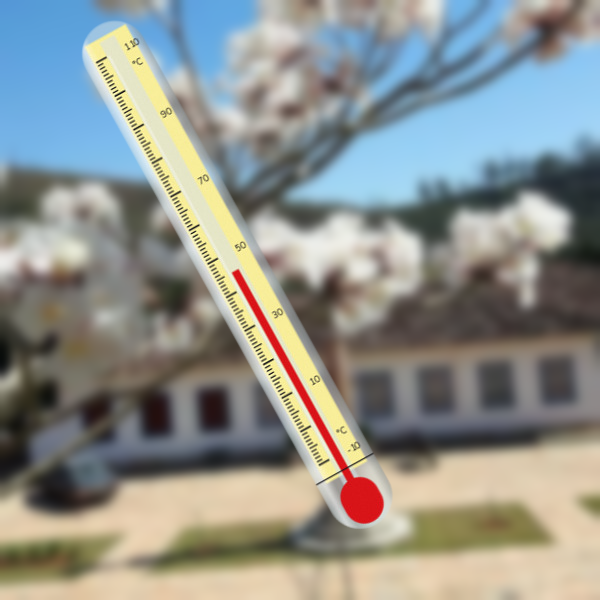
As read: **45** °C
